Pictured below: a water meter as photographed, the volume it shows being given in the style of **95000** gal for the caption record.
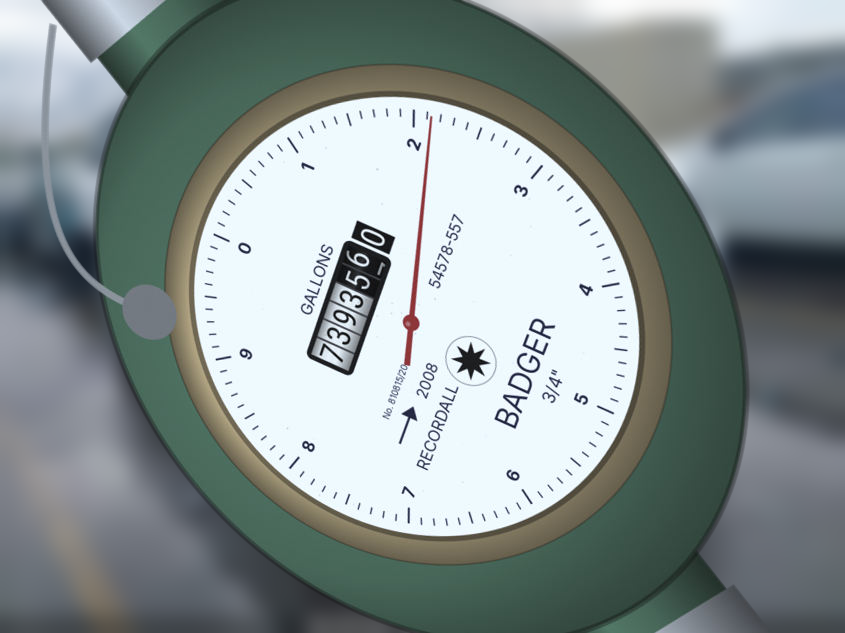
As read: **7393562.1** gal
